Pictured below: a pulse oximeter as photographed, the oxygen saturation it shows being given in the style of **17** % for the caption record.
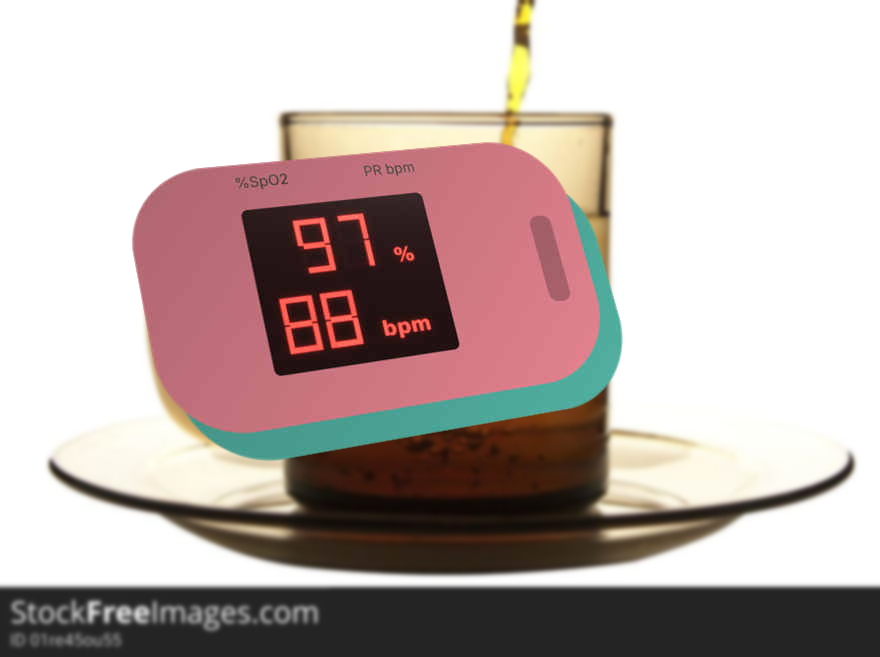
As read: **97** %
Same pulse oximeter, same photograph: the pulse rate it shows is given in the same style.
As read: **88** bpm
